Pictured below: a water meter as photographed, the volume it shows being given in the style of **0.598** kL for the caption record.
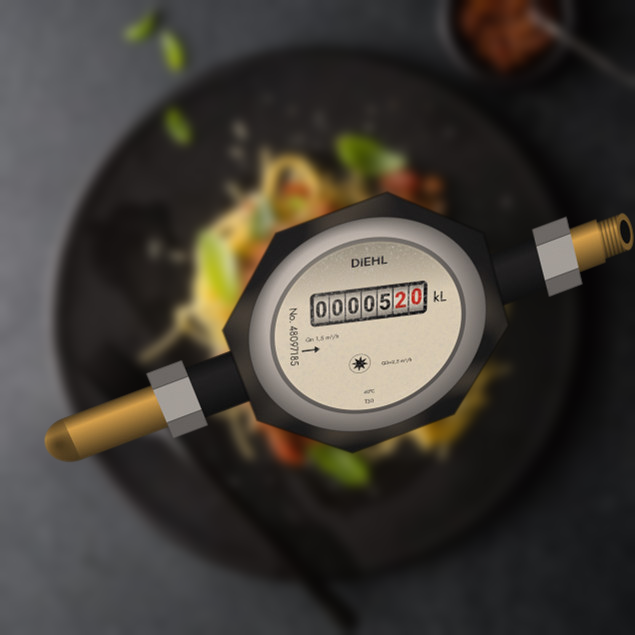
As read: **5.20** kL
